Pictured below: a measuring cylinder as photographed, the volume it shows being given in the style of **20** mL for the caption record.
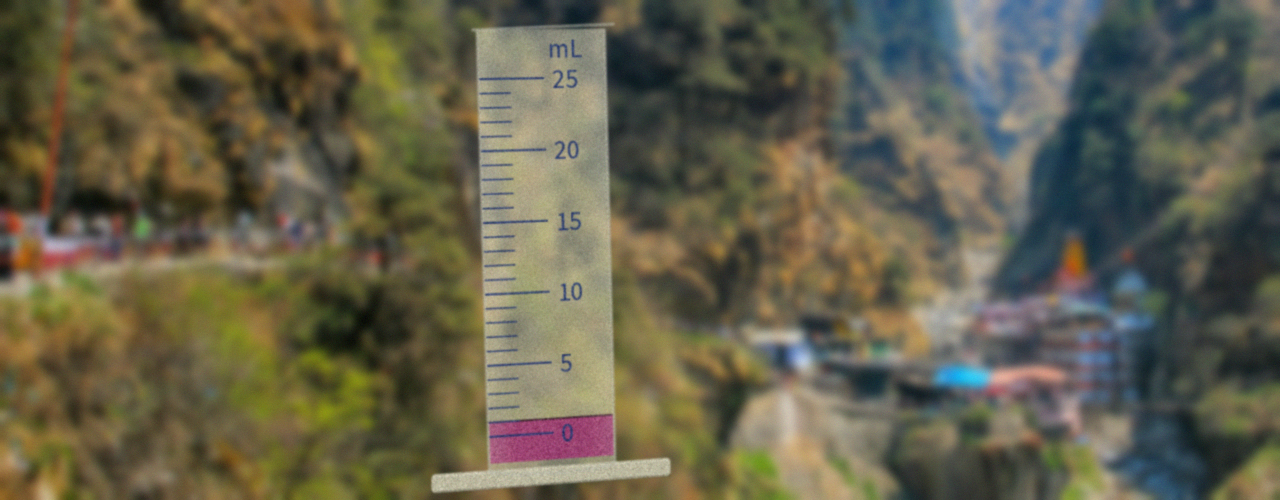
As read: **1** mL
